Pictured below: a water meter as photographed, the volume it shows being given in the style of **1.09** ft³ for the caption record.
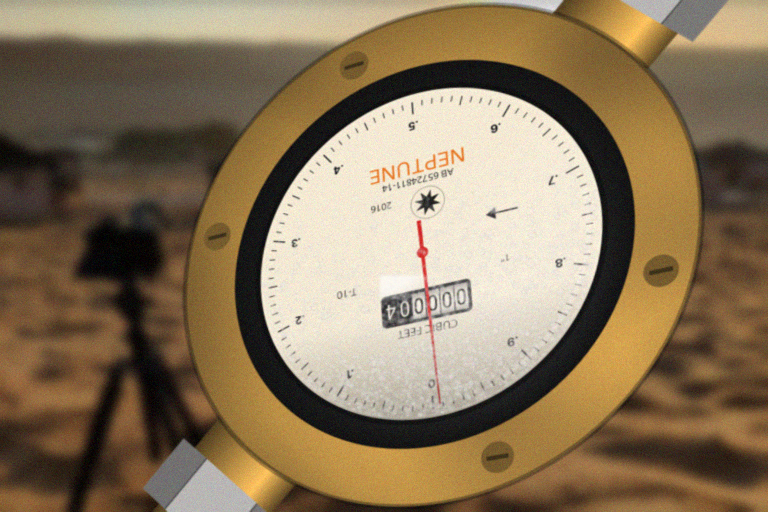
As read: **3.99** ft³
